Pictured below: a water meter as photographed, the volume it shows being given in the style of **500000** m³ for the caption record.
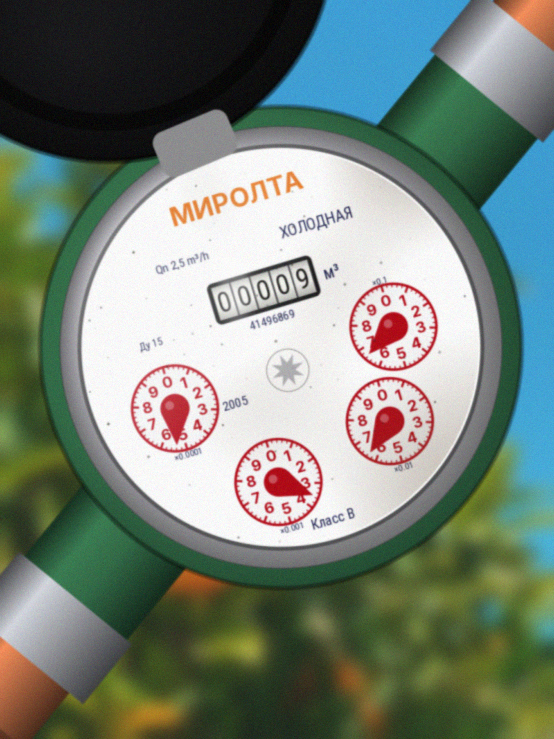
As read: **9.6635** m³
